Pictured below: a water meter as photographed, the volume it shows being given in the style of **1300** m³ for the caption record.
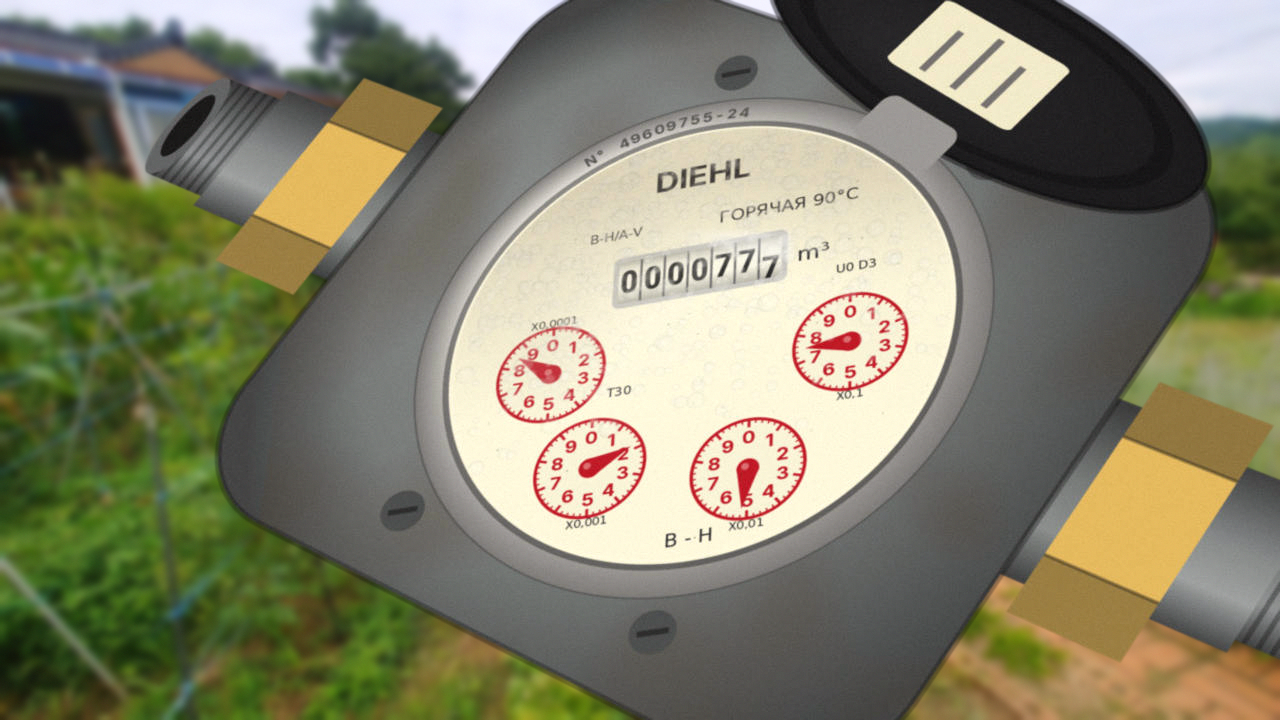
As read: **776.7518** m³
